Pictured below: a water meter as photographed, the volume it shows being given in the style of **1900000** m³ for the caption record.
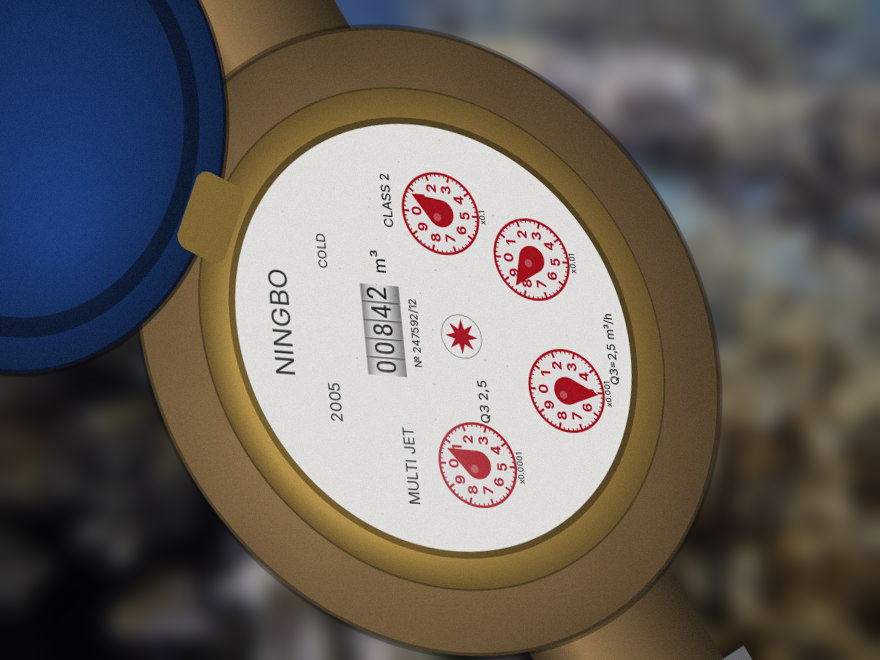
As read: **842.0850** m³
